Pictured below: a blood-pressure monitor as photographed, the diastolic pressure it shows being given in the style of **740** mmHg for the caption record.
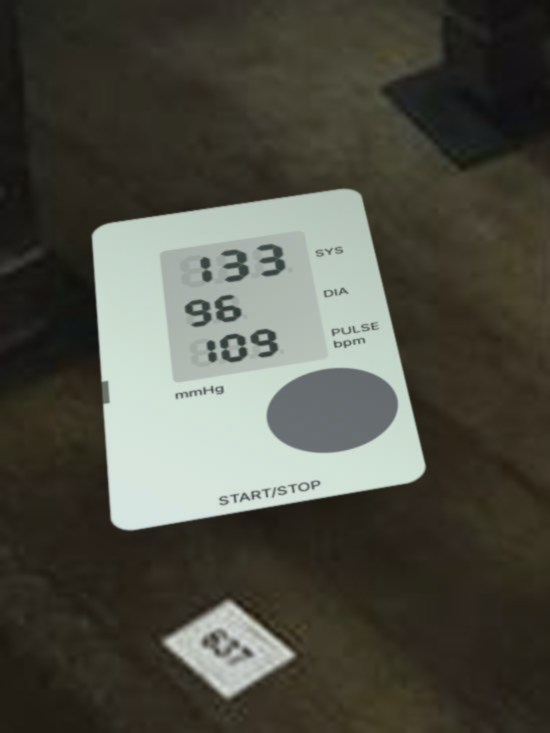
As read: **96** mmHg
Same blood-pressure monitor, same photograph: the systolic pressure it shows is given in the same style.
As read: **133** mmHg
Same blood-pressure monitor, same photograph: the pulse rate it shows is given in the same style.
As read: **109** bpm
